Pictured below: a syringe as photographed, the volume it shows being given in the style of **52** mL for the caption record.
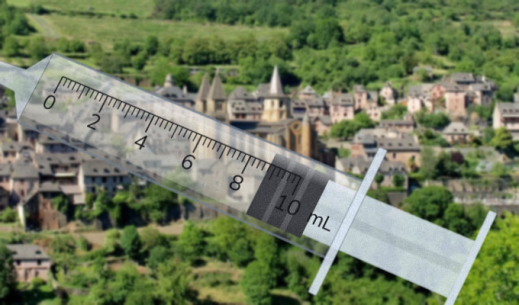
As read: **8.8** mL
